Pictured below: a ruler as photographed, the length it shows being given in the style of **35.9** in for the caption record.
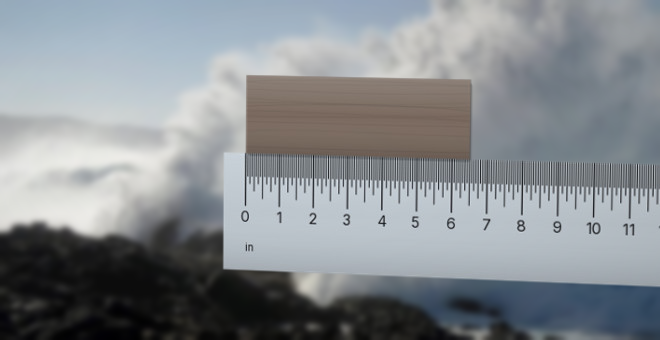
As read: **6.5** in
